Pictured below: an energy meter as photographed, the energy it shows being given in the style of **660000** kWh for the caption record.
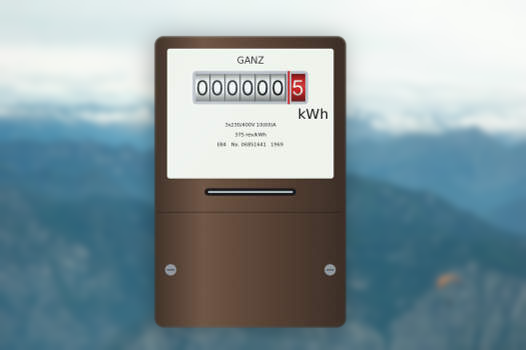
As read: **0.5** kWh
